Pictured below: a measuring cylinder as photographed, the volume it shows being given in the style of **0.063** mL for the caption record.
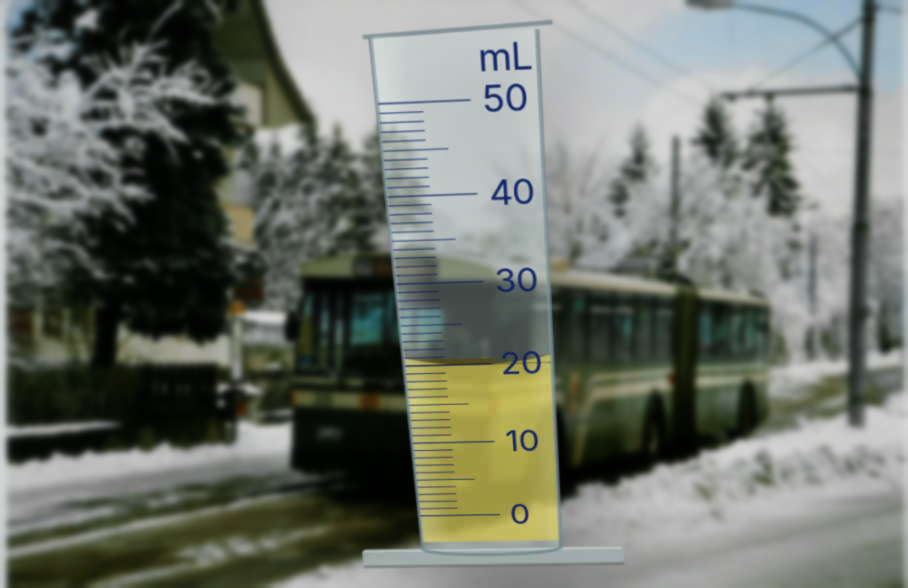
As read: **20** mL
